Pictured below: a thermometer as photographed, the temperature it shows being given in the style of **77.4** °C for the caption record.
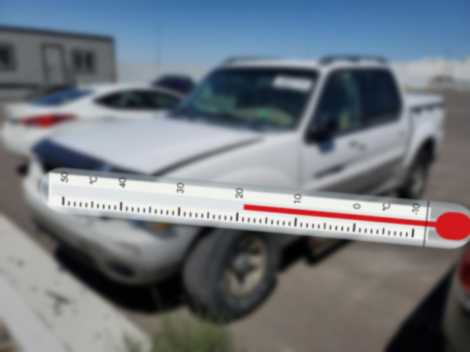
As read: **19** °C
